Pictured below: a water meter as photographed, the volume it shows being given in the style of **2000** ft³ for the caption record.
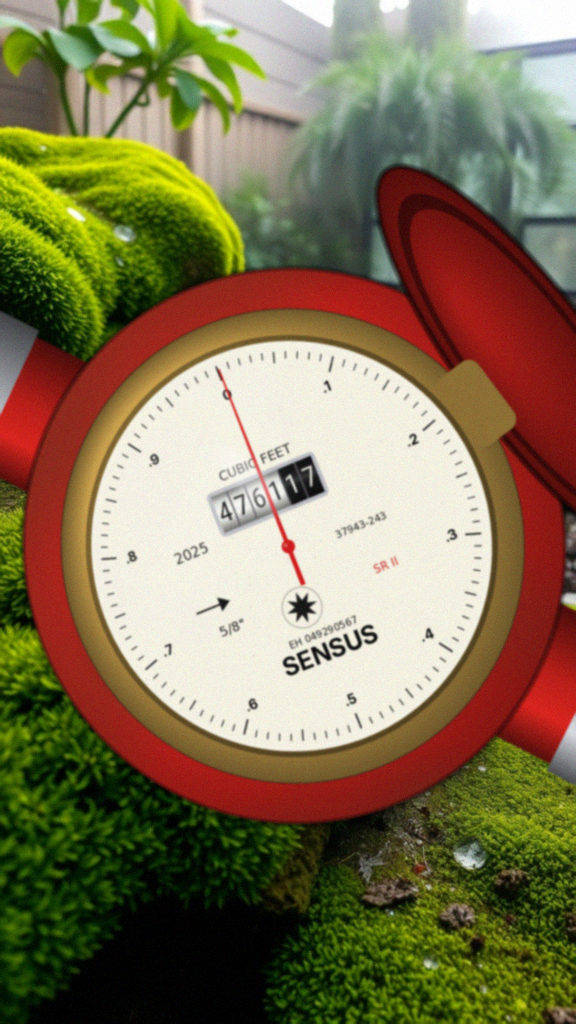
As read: **476117.00** ft³
